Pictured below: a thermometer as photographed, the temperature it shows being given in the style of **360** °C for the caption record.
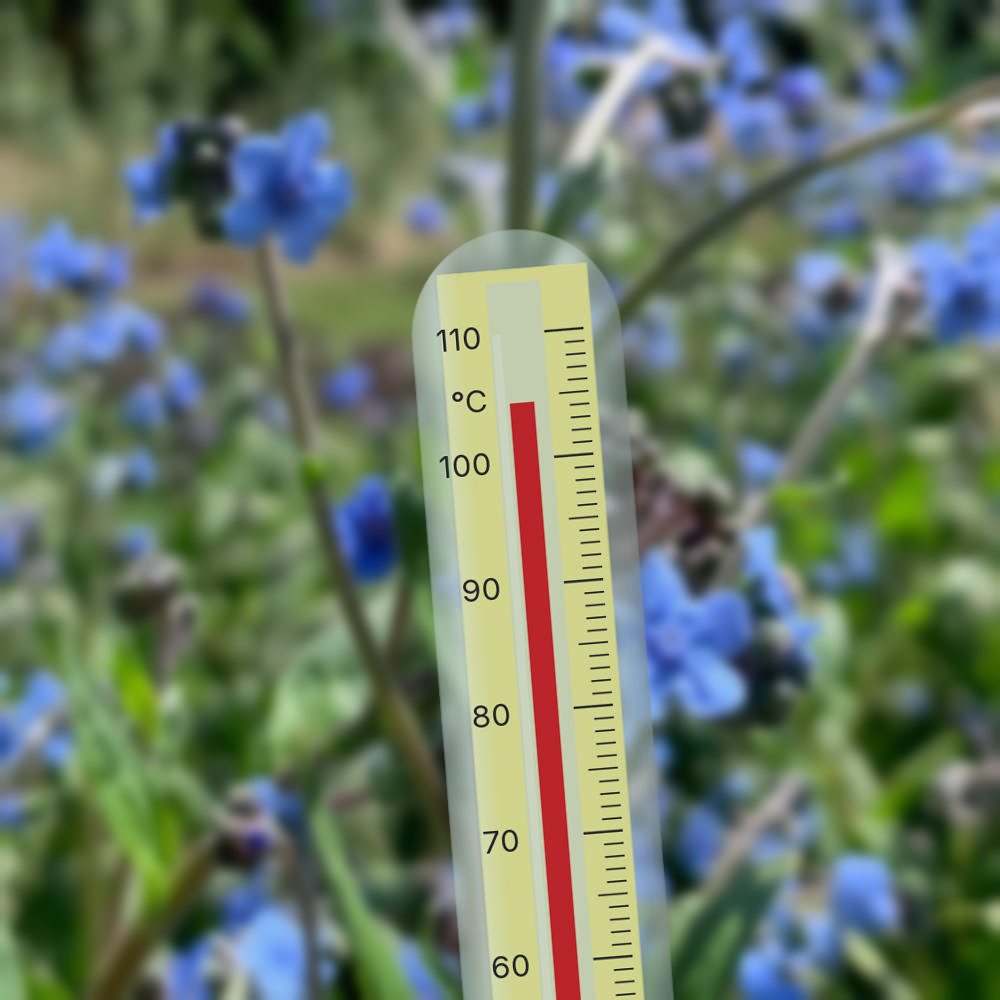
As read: **104.5** °C
